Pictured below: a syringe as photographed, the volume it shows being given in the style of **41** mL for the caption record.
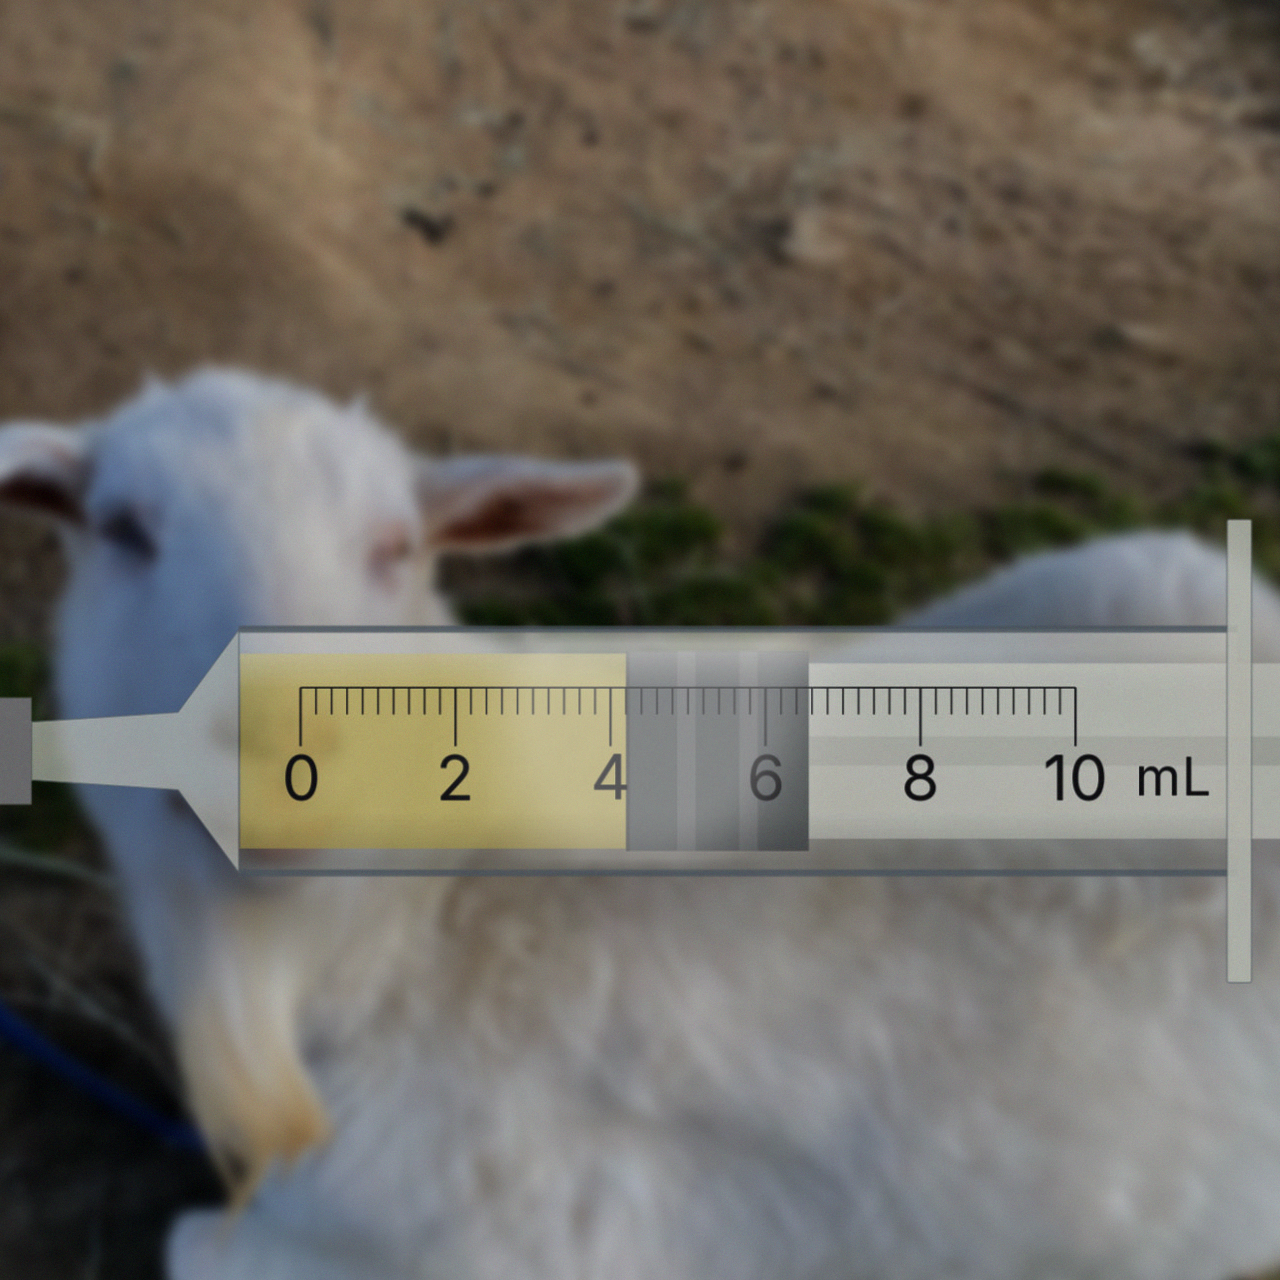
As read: **4.2** mL
